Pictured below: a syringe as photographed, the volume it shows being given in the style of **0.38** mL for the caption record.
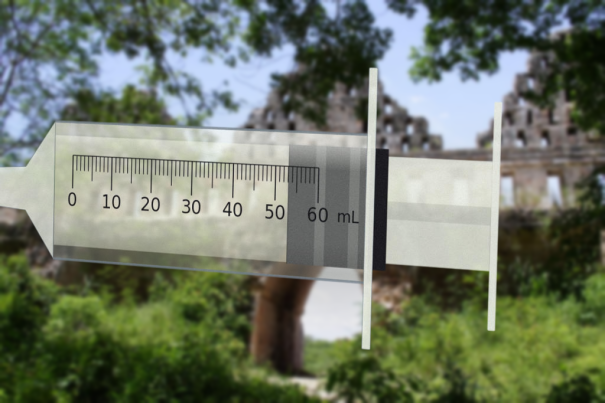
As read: **53** mL
